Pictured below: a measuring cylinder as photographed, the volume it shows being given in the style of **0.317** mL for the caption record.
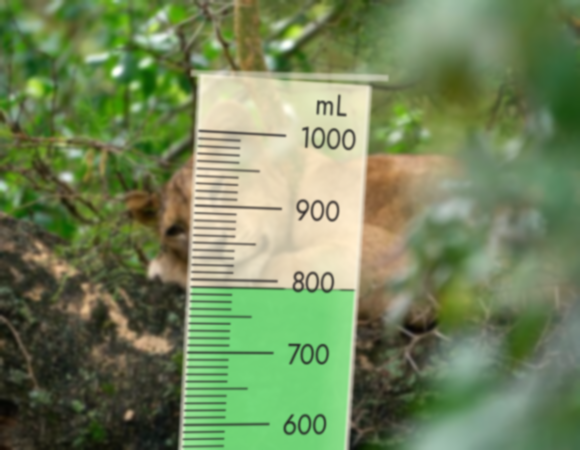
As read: **790** mL
